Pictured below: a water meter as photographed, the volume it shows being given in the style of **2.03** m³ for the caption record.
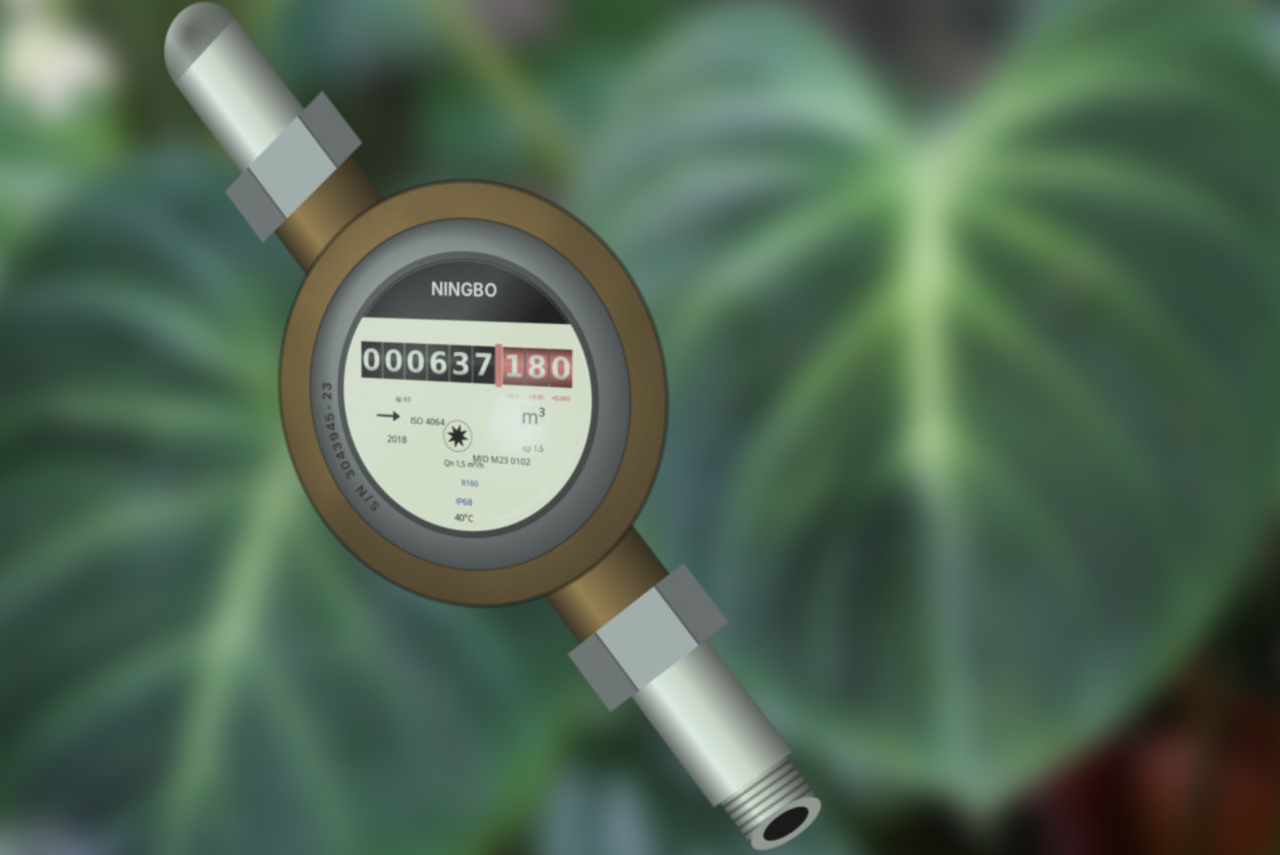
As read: **637.180** m³
